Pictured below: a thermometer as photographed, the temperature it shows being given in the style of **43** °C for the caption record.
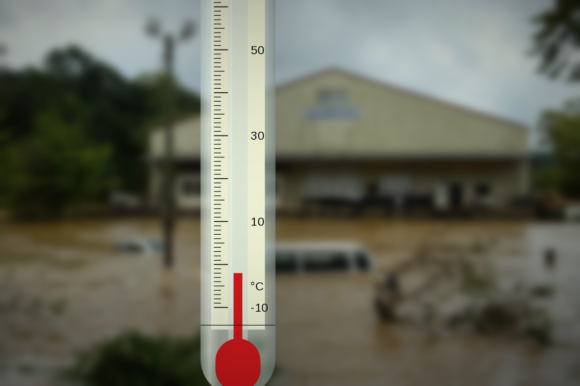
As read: **-2** °C
